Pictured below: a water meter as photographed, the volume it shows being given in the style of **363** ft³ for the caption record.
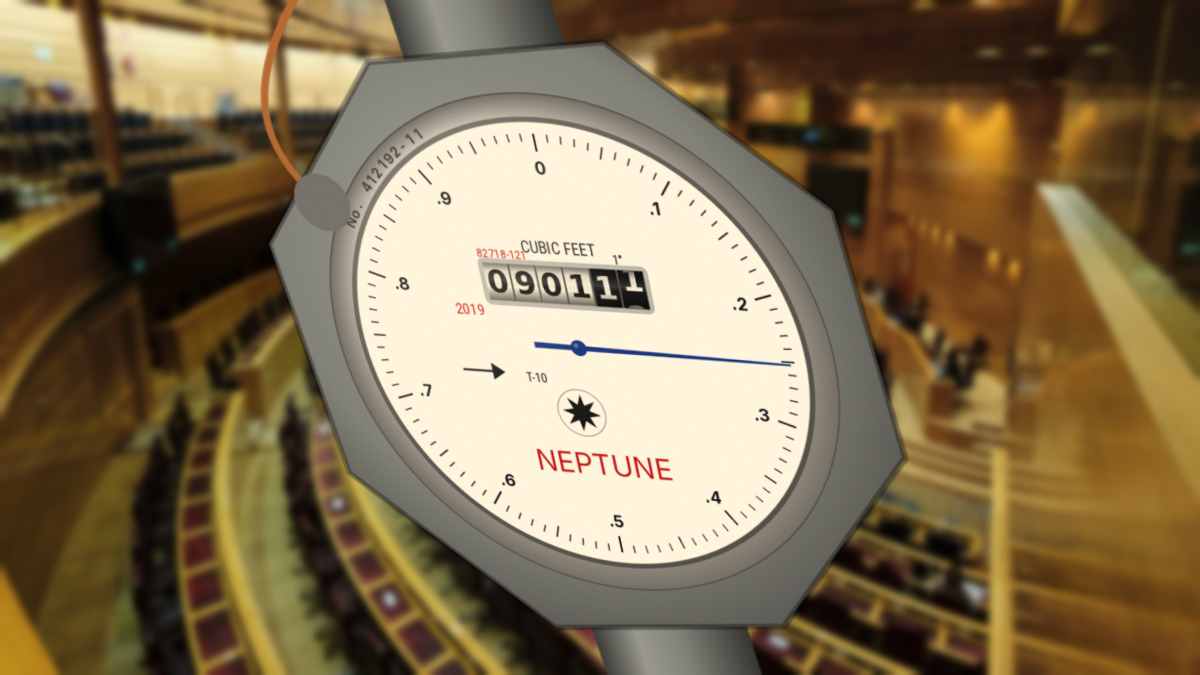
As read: **90111.25** ft³
